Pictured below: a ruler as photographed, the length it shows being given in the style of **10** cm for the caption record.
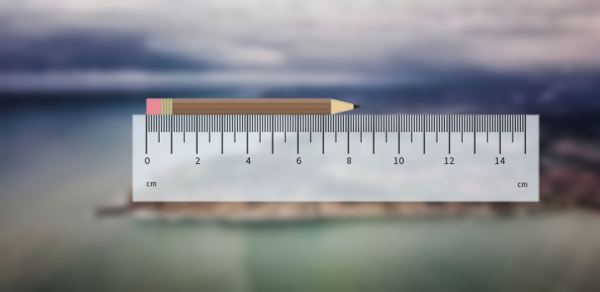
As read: **8.5** cm
